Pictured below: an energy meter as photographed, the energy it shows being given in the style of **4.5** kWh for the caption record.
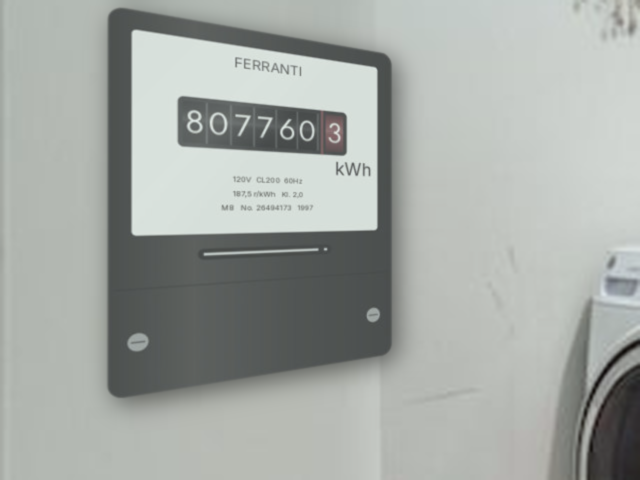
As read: **807760.3** kWh
